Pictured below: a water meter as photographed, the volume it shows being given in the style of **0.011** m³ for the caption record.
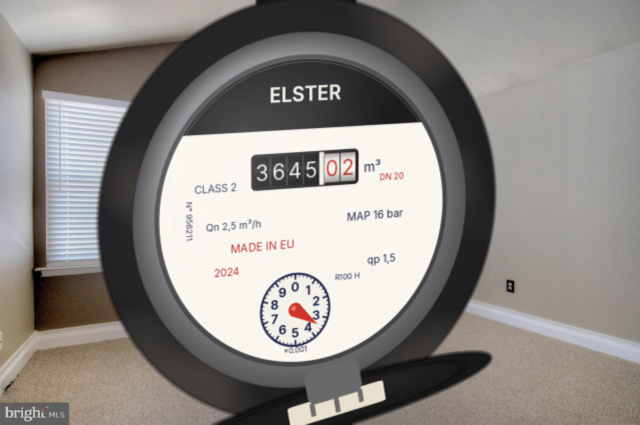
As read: **3645.023** m³
